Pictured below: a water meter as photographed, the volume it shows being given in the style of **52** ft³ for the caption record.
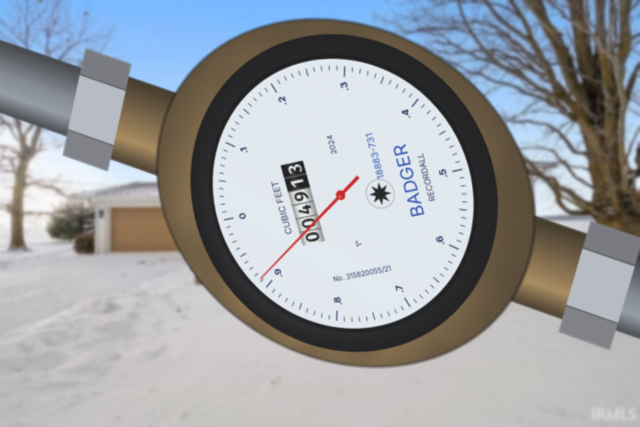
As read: **4912.91** ft³
